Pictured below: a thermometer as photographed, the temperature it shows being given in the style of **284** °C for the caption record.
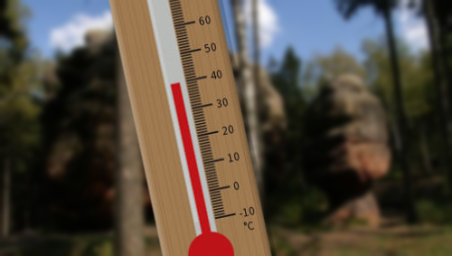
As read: **40** °C
